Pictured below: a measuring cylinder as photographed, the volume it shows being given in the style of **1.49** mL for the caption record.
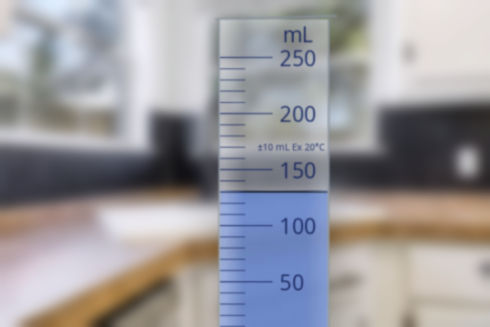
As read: **130** mL
